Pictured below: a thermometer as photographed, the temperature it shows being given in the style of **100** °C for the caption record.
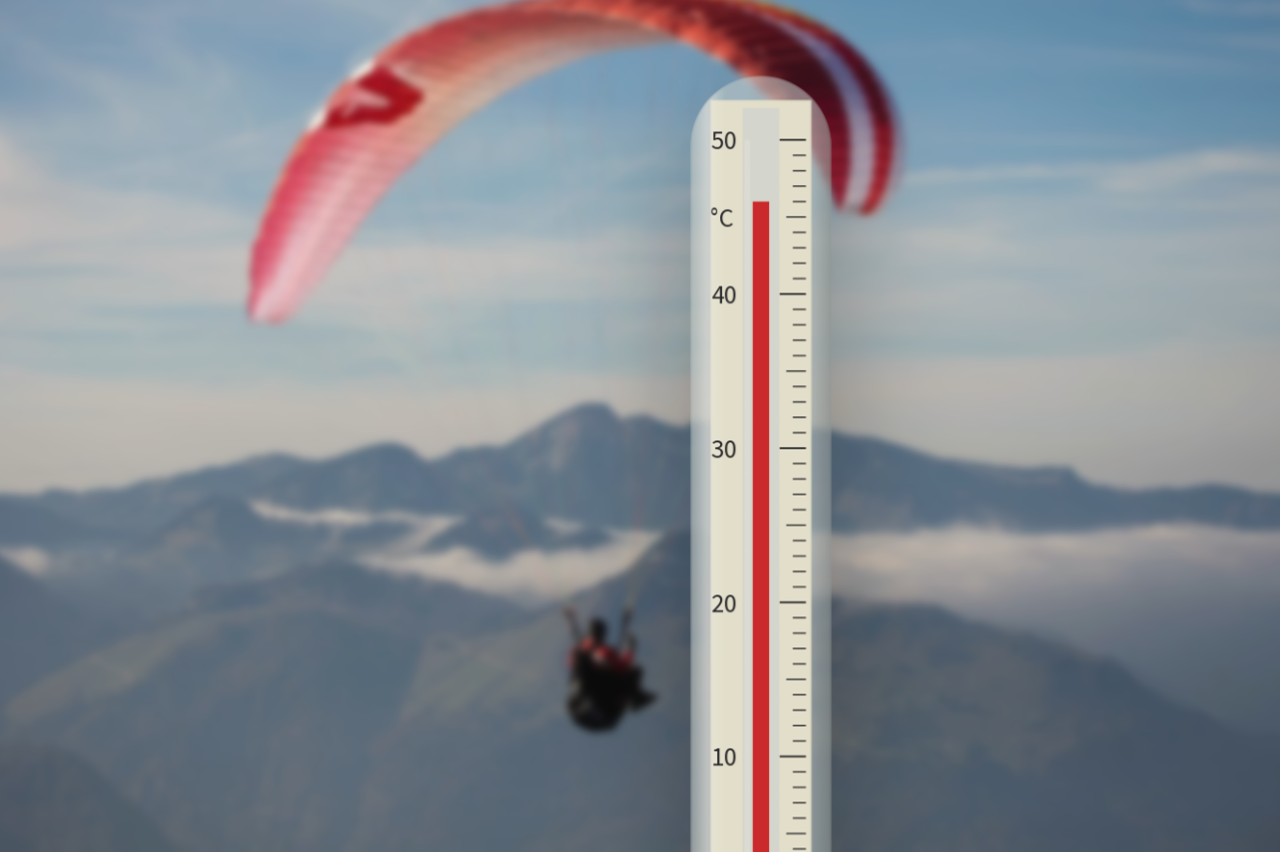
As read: **46** °C
